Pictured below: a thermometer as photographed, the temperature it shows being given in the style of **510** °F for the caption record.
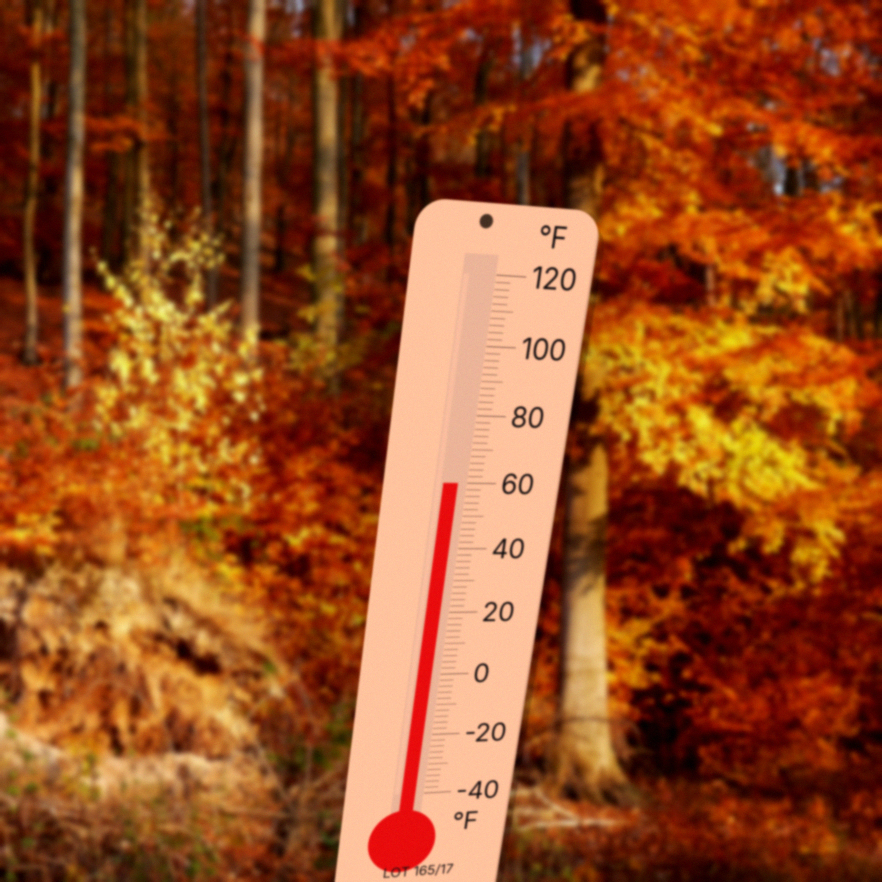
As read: **60** °F
